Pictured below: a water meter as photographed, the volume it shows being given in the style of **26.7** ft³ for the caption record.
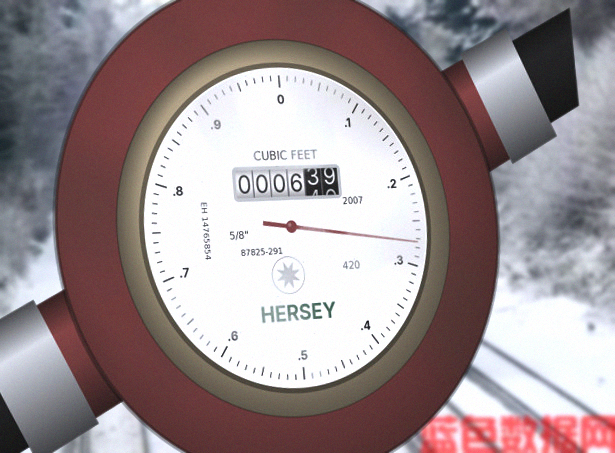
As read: **639.27** ft³
